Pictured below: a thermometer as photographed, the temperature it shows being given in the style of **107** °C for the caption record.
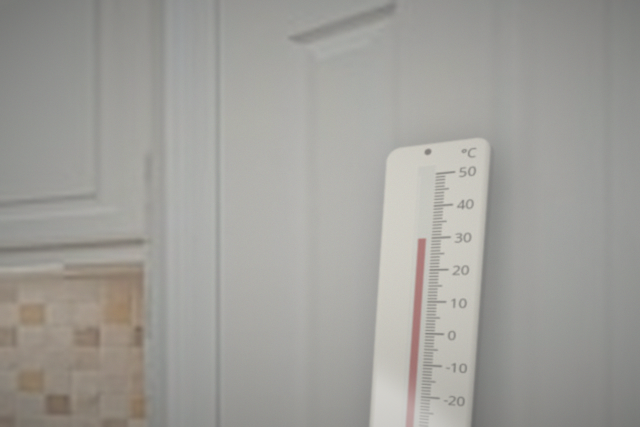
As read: **30** °C
